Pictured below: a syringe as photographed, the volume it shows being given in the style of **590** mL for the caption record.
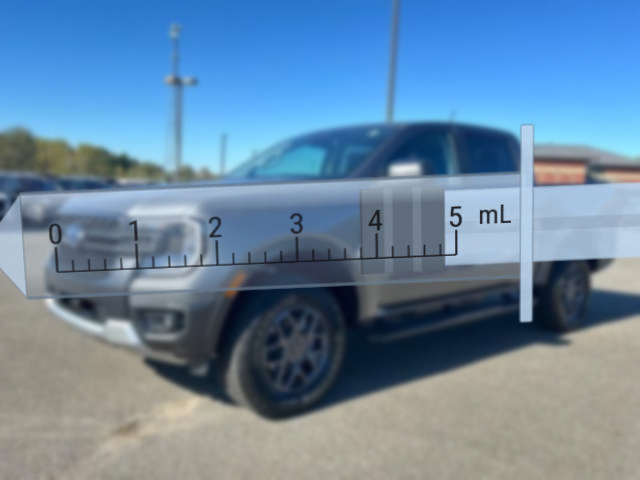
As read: **3.8** mL
